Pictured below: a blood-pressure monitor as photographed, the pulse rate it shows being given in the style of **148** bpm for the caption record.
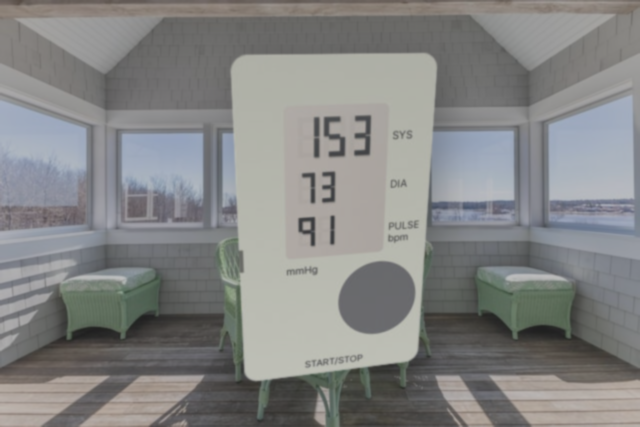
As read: **91** bpm
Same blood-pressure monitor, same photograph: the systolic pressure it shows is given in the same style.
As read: **153** mmHg
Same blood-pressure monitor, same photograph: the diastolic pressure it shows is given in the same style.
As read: **73** mmHg
